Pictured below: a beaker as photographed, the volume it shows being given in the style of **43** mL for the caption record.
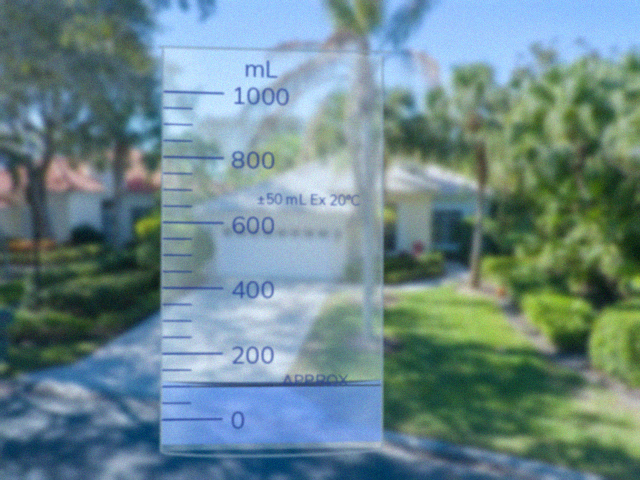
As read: **100** mL
